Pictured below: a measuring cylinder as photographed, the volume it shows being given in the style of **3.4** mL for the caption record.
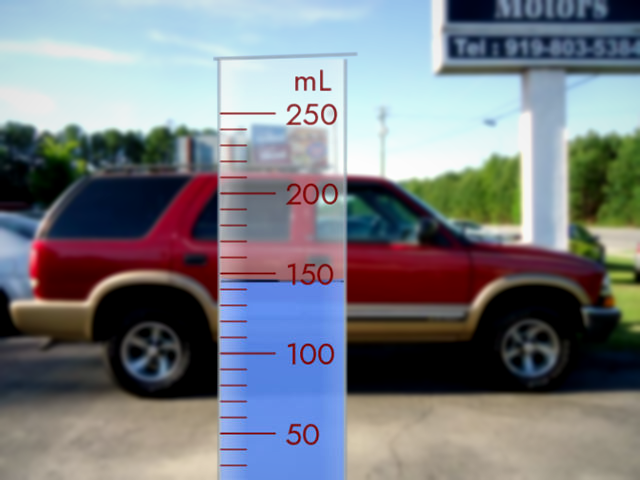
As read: **145** mL
